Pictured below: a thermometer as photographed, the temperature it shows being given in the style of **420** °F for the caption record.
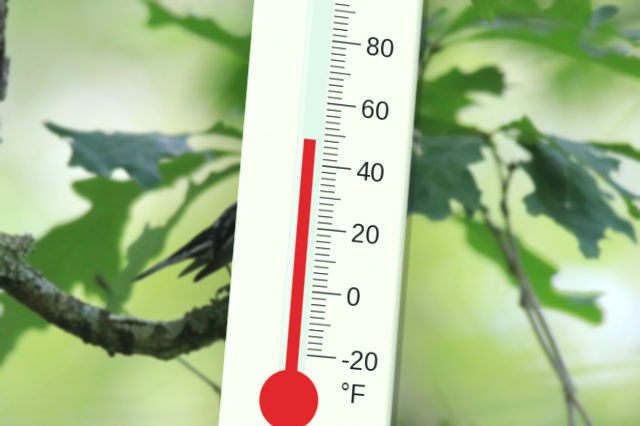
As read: **48** °F
